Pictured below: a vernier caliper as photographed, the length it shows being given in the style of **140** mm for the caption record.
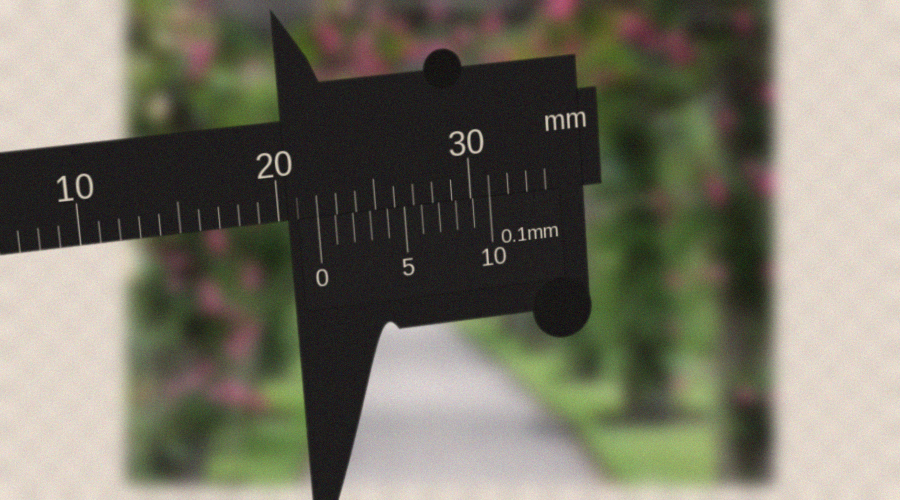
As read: **22.0** mm
